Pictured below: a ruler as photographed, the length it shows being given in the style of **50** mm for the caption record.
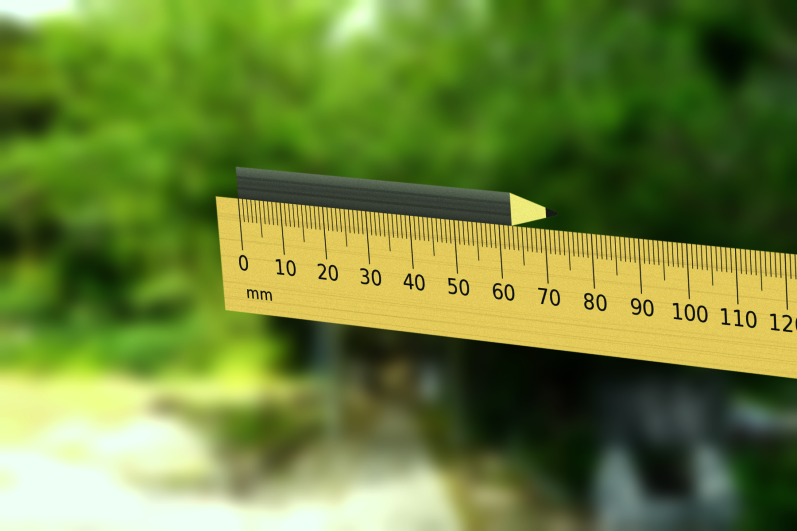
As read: **73** mm
